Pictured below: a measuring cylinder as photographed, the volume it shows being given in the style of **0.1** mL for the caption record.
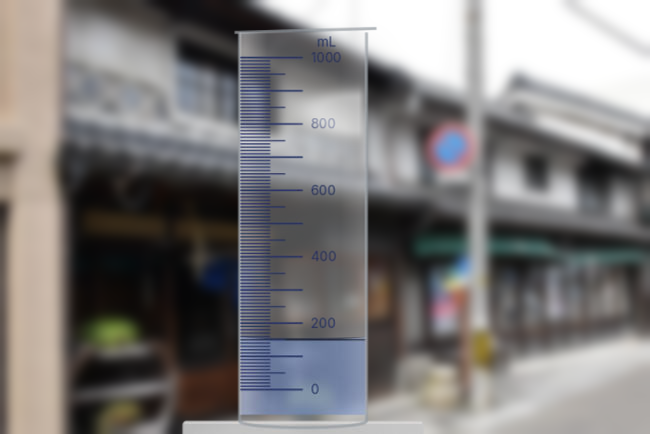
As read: **150** mL
